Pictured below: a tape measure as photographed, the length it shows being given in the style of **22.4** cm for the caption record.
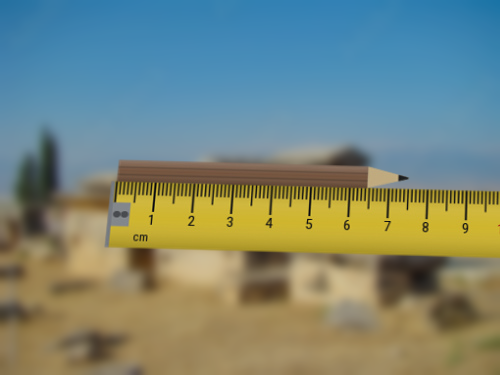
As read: **7.5** cm
